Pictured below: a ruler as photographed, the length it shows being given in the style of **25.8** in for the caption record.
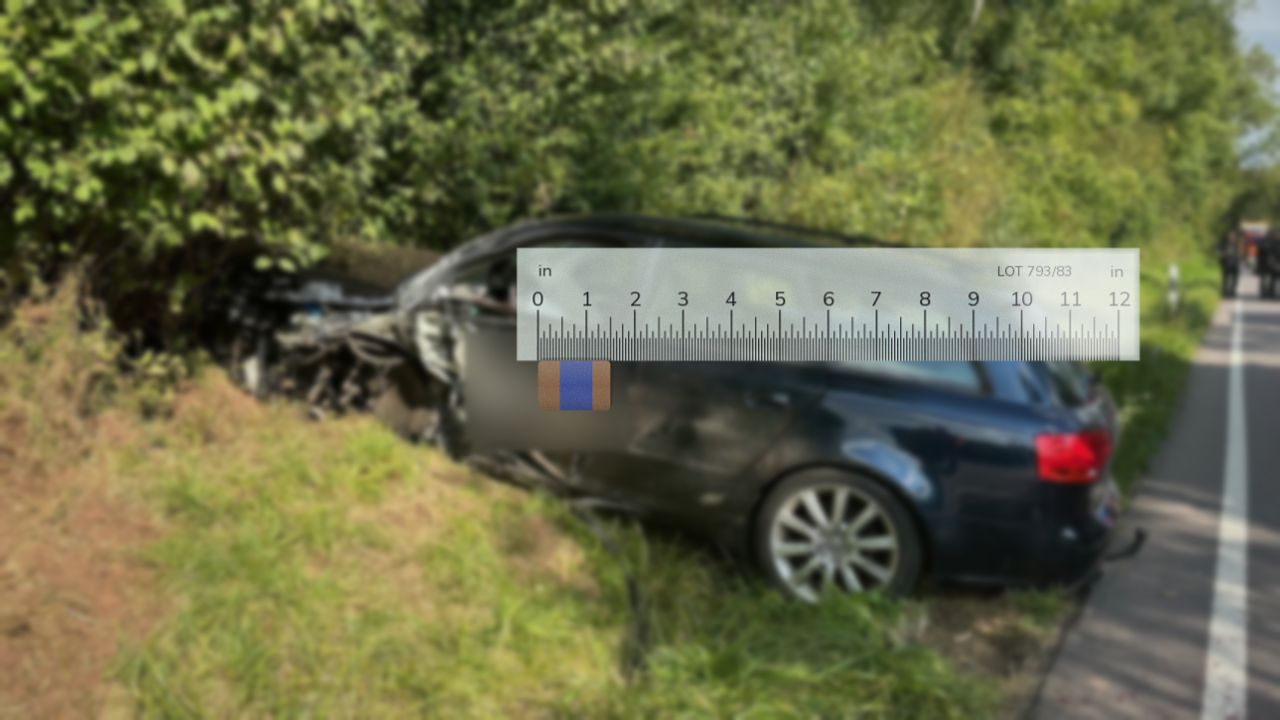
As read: **1.5** in
